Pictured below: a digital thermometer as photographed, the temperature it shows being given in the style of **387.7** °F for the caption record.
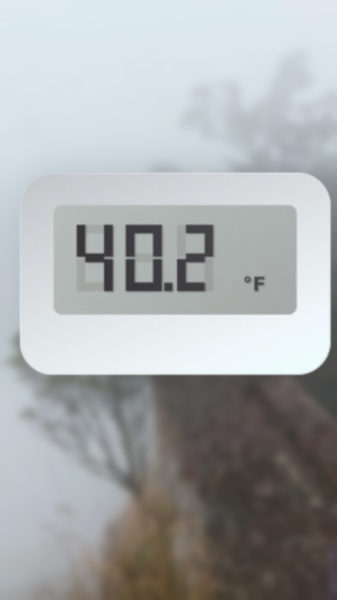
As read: **40.2** °F
